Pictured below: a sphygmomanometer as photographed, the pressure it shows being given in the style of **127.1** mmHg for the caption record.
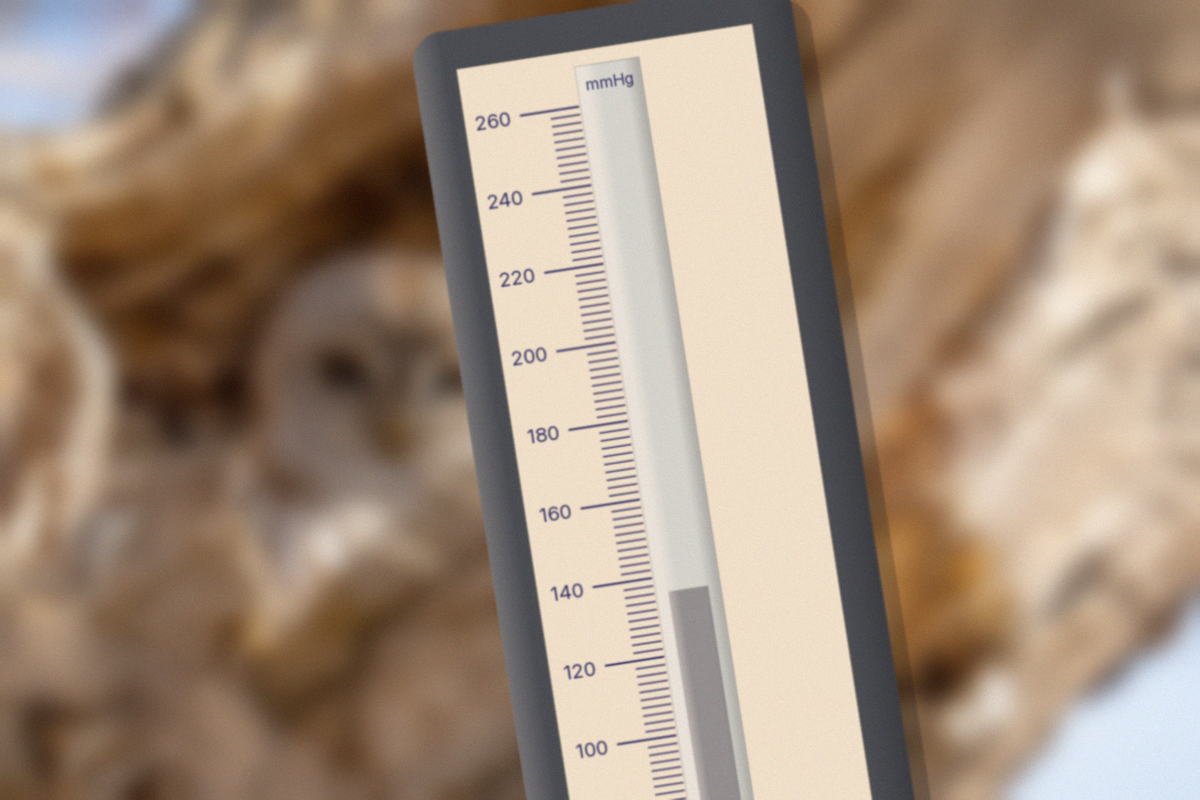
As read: **136** mmHg
